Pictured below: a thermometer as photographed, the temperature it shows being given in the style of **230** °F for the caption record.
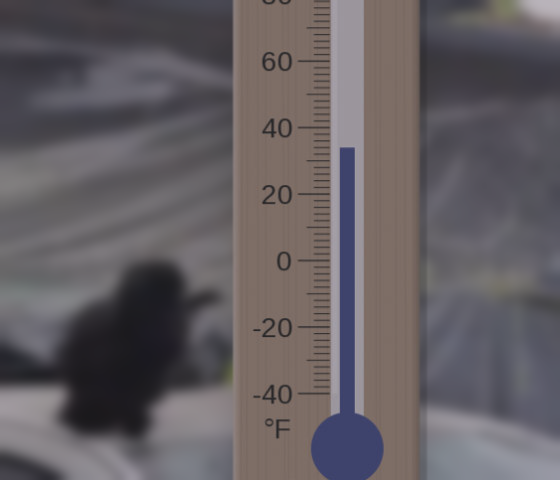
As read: **34** °F
